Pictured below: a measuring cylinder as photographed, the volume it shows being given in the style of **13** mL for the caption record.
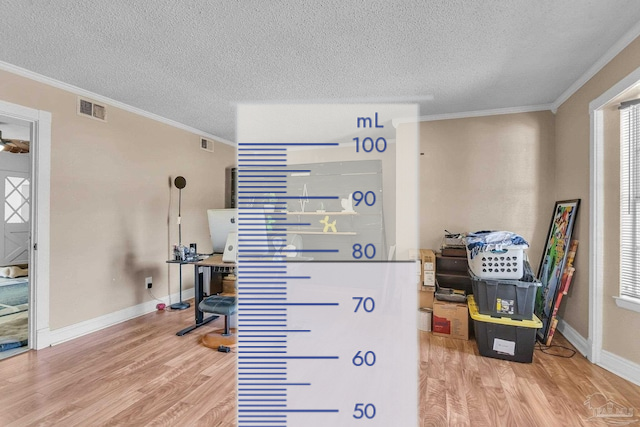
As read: **78** mL
